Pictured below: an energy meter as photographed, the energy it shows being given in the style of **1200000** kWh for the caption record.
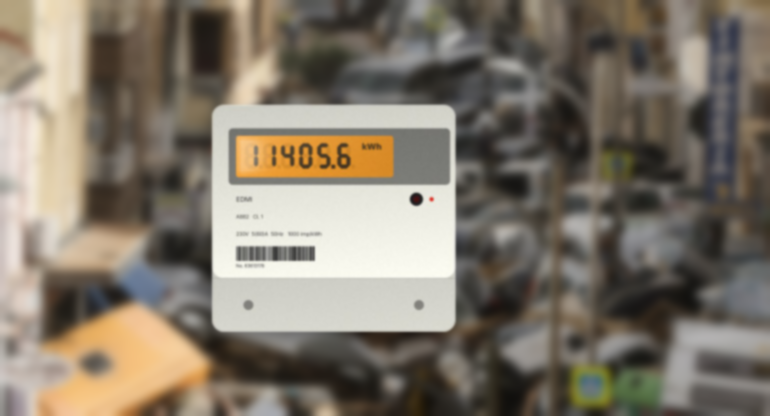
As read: **11405.6** kWh
